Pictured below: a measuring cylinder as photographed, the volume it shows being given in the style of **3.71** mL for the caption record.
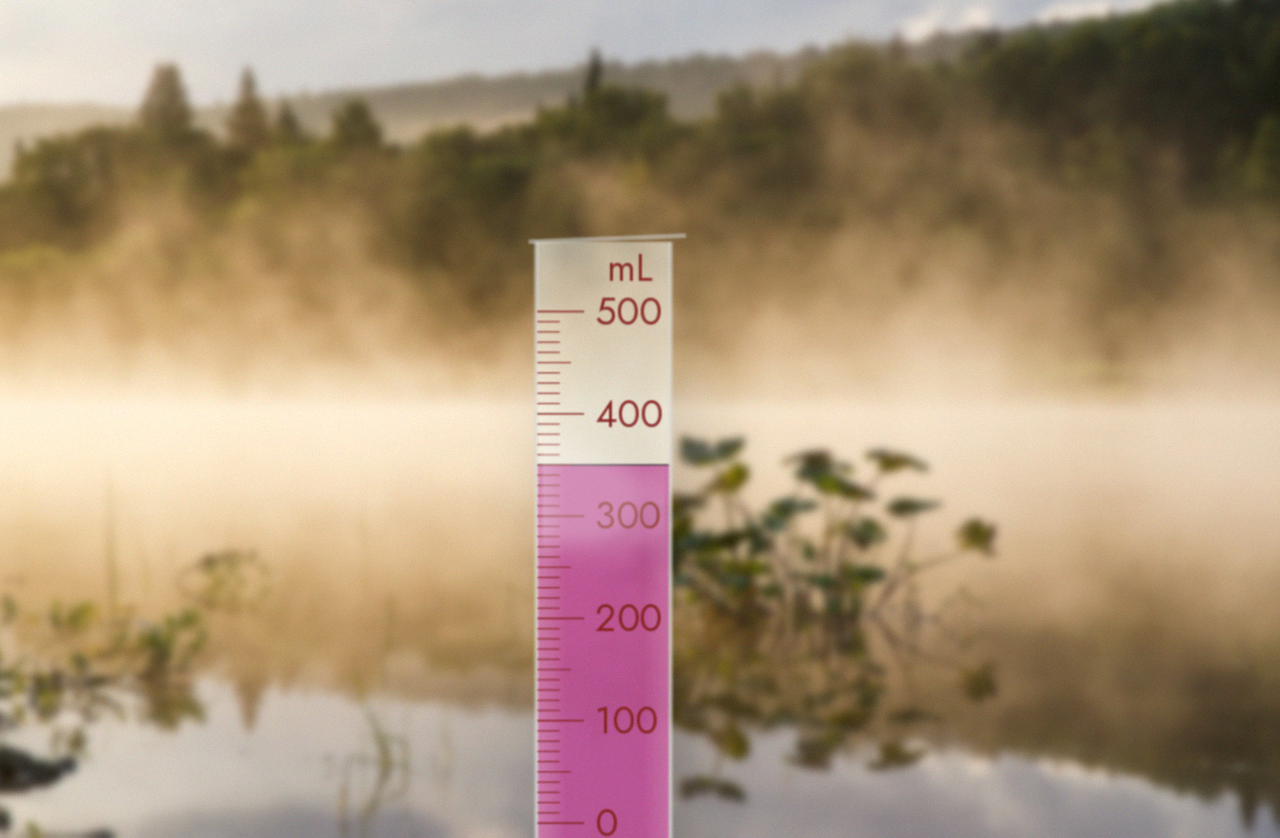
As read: **350** mL
